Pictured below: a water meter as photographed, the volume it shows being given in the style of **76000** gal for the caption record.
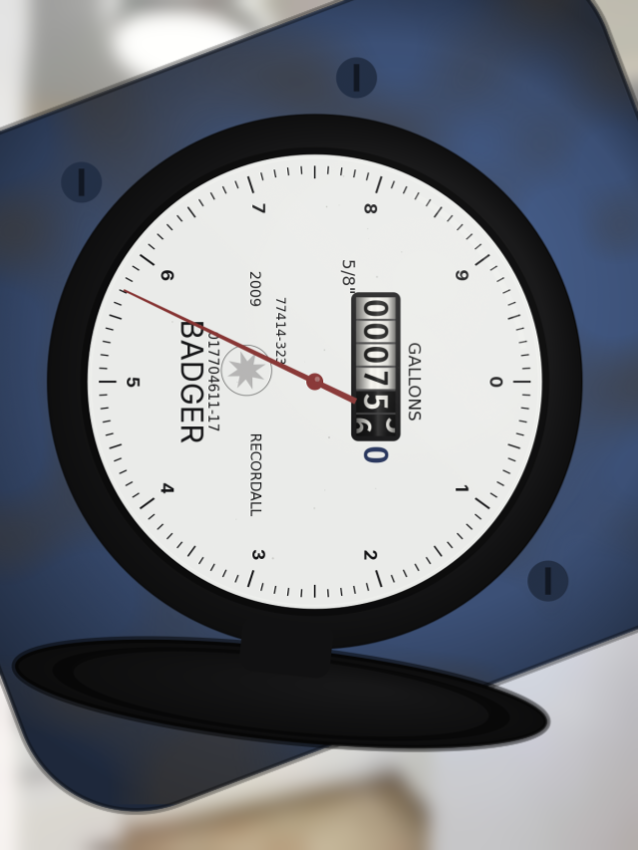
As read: **7555.7** gal
